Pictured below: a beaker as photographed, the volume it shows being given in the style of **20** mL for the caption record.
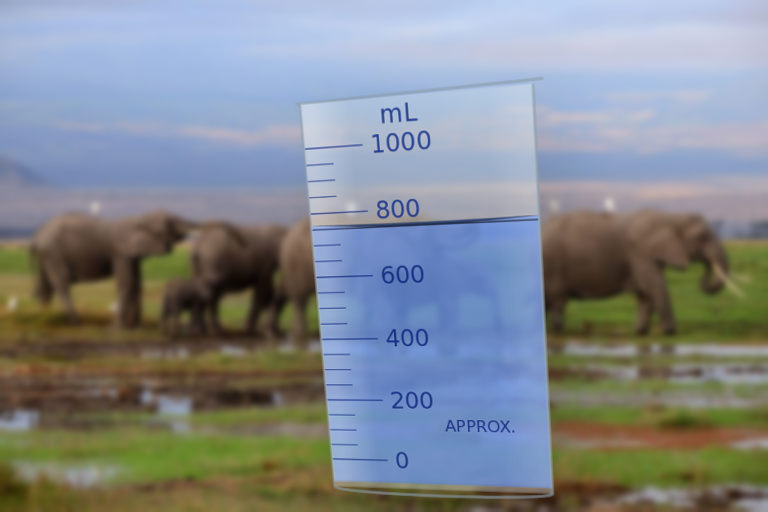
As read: **750** mL
